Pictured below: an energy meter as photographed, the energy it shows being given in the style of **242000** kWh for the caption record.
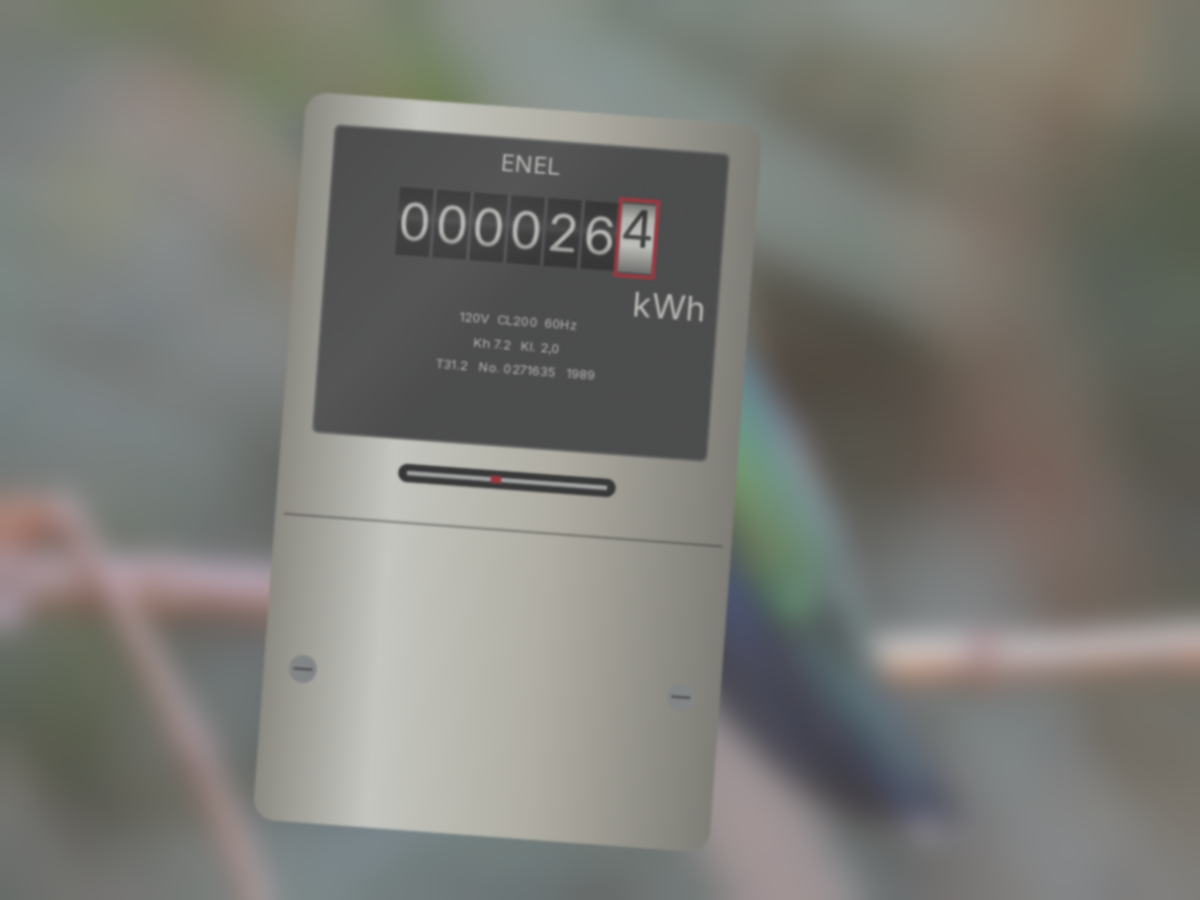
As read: **26.4** kWh
